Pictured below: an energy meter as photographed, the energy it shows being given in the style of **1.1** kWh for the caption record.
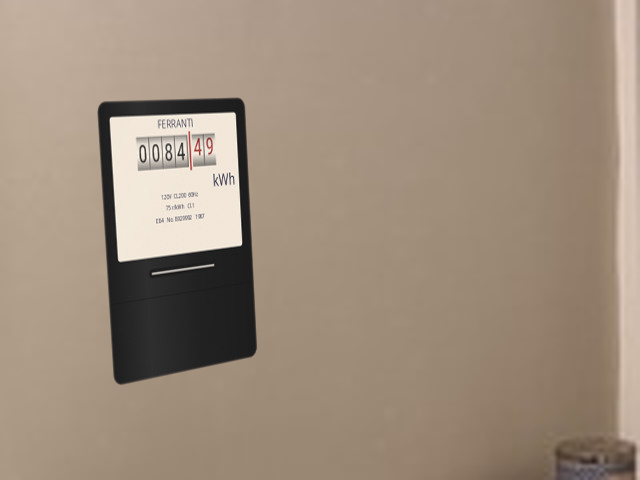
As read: **84.49** kWh
